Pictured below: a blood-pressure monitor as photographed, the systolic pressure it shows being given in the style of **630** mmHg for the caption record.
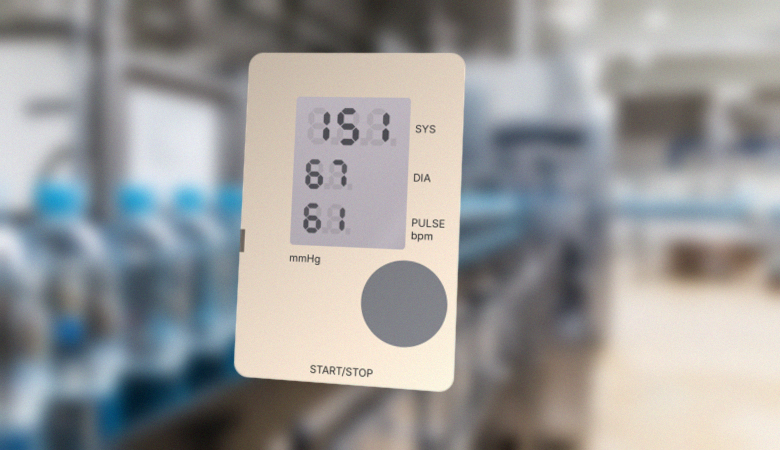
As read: **151** mmHg
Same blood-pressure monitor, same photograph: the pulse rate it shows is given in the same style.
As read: **61** bpm
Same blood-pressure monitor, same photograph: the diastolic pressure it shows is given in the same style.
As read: **67** mmHg
